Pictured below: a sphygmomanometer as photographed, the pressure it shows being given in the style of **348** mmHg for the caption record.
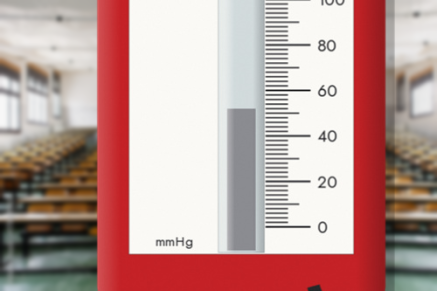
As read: **52** mmHg
